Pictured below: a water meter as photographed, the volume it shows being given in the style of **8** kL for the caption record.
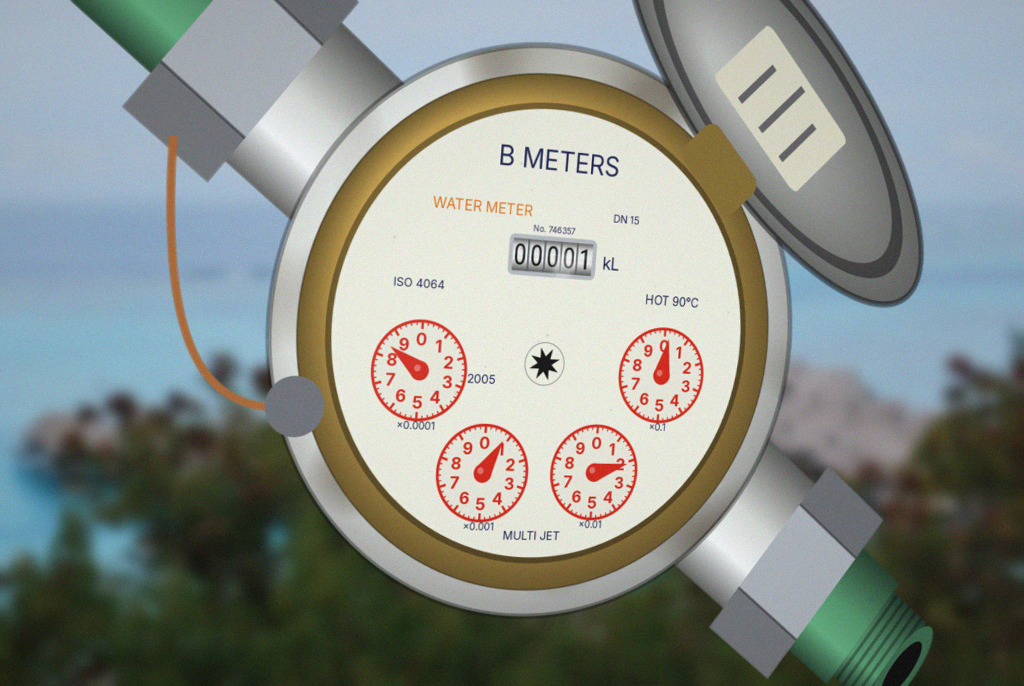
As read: **1.0208** kL
